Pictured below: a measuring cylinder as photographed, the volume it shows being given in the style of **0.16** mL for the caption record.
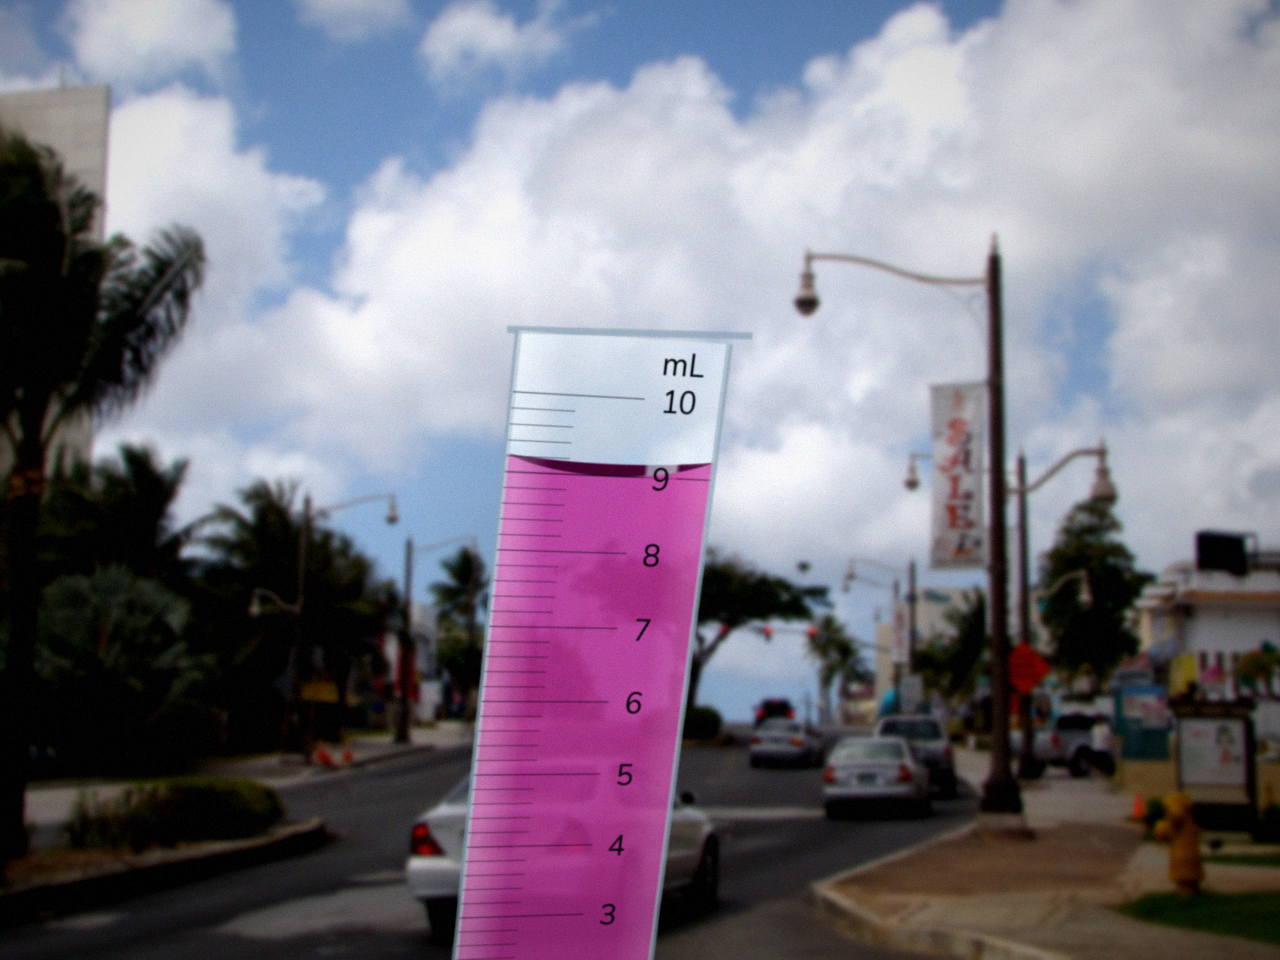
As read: **9** mL
